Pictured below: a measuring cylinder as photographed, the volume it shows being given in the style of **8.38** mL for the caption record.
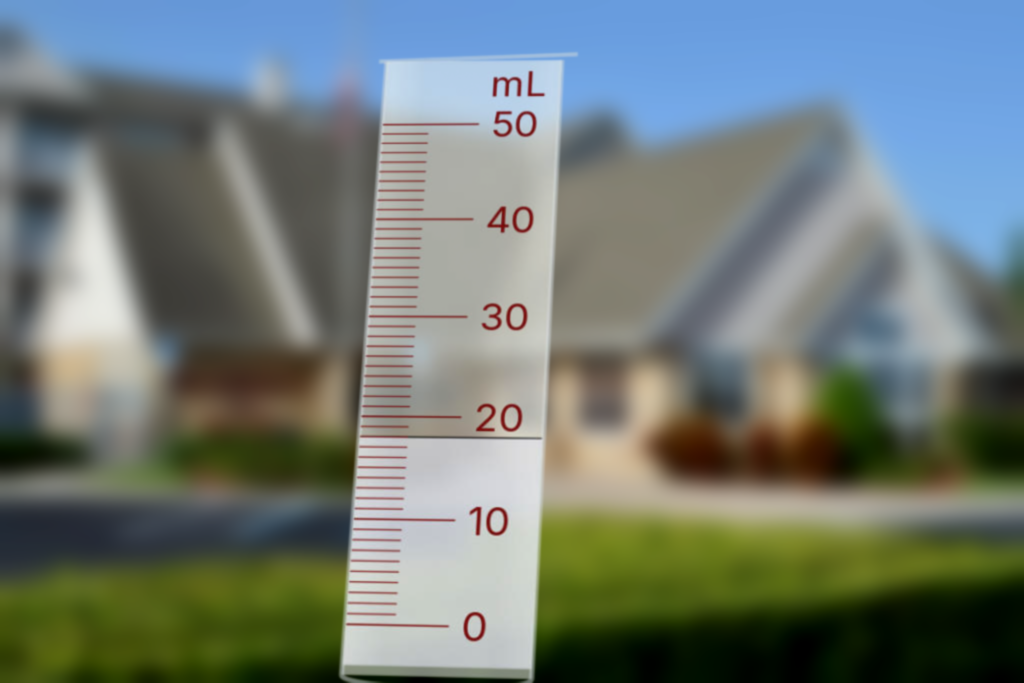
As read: **18** mL
